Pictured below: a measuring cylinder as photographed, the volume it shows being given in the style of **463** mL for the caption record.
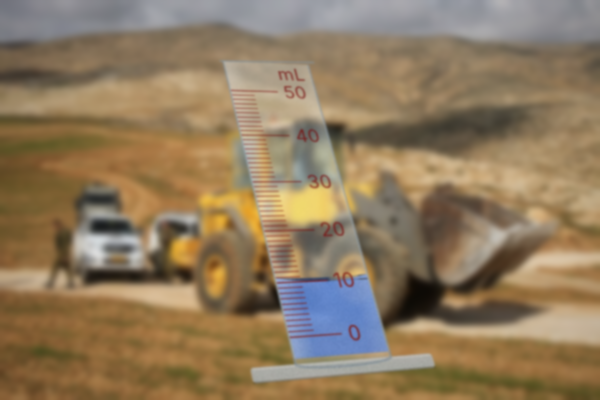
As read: **10** mL
